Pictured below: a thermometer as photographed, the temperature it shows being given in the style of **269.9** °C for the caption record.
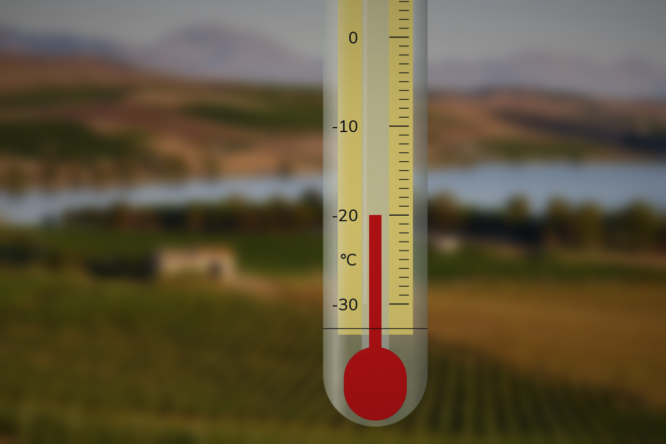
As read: **-20** °C
